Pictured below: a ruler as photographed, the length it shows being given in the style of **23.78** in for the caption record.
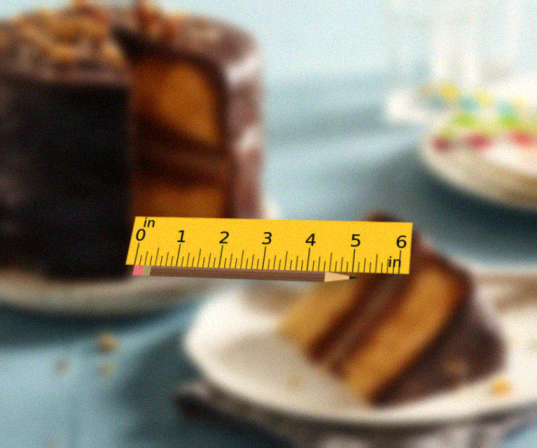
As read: **5.125** in
